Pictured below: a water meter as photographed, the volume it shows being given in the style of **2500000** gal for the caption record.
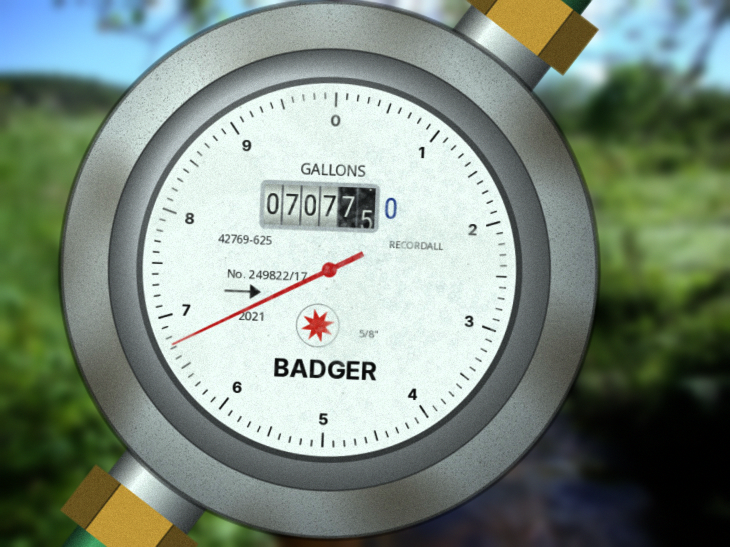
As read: **707746.7** gal
